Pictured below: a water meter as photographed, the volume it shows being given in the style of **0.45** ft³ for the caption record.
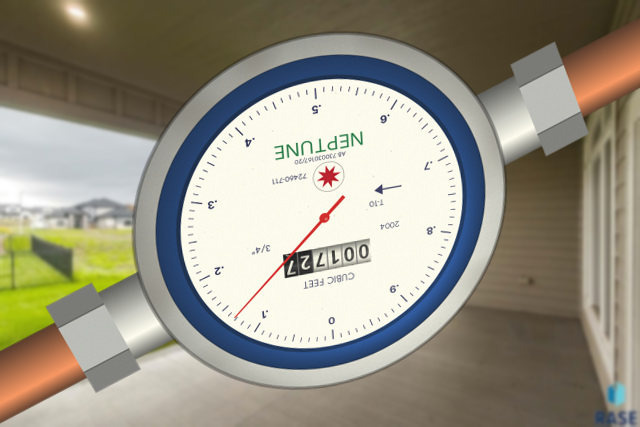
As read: **1727.13** ft³
